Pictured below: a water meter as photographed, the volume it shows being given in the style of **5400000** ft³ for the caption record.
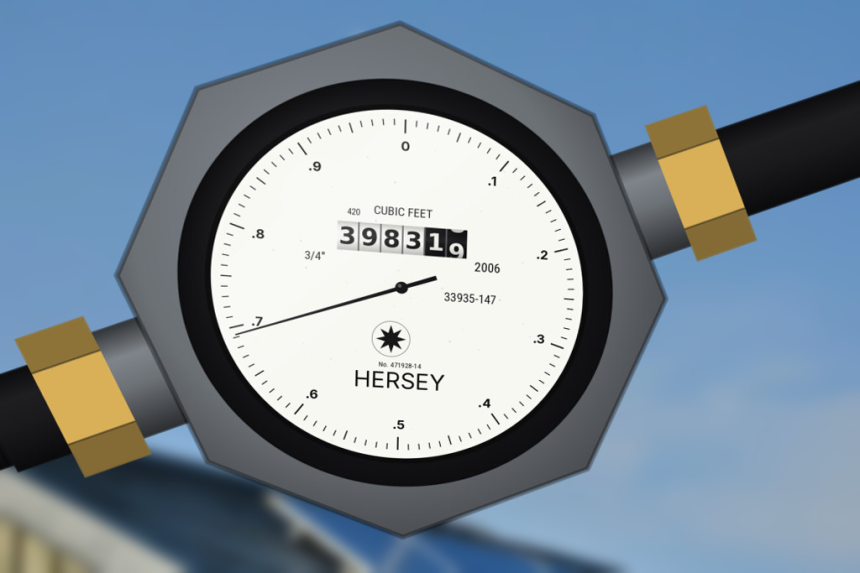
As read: **398318.69** ft³
